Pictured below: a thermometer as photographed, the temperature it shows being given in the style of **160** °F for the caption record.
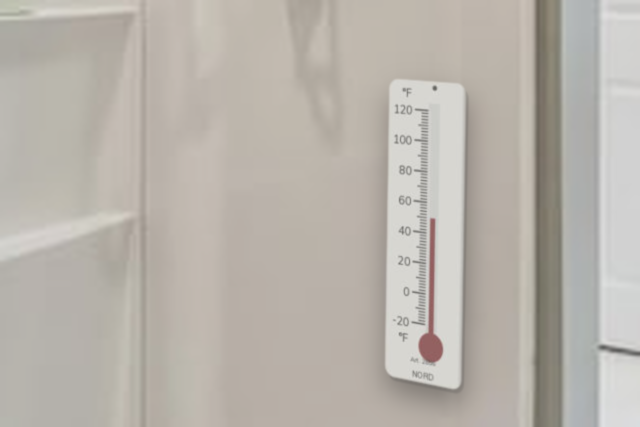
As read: **50** °F
